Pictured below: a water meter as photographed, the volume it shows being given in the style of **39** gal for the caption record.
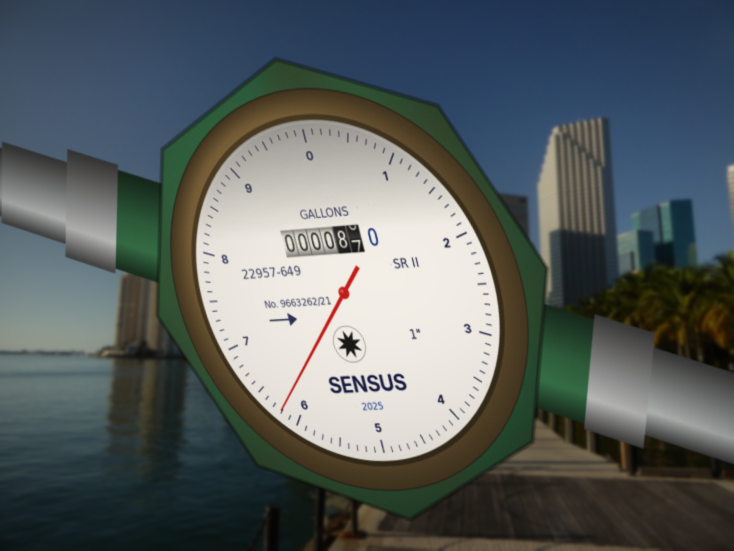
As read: **866.2** gal
